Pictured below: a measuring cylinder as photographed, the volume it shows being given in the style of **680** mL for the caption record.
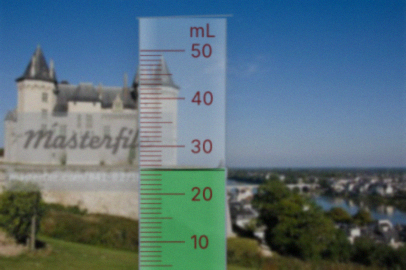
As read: **25** mL
